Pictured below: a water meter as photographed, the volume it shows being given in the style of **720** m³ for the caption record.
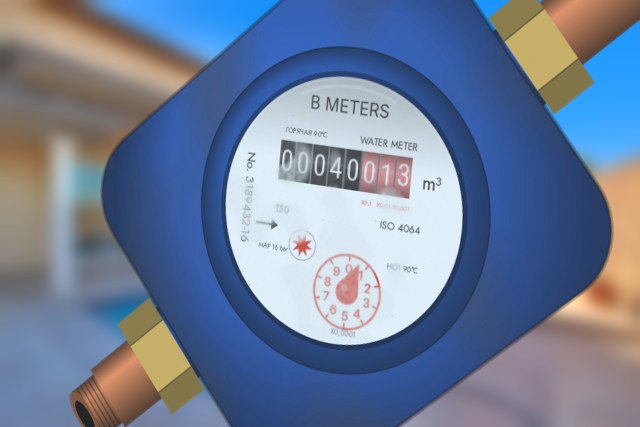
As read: **40.0130** m³
